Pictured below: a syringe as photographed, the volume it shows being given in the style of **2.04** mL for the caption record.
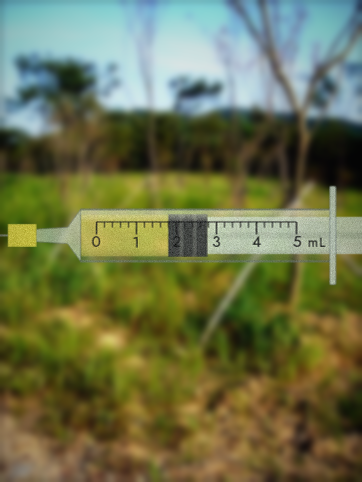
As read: **1.8** mL
